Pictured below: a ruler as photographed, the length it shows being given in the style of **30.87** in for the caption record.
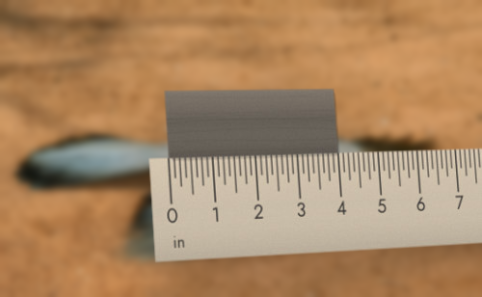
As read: **4** in
